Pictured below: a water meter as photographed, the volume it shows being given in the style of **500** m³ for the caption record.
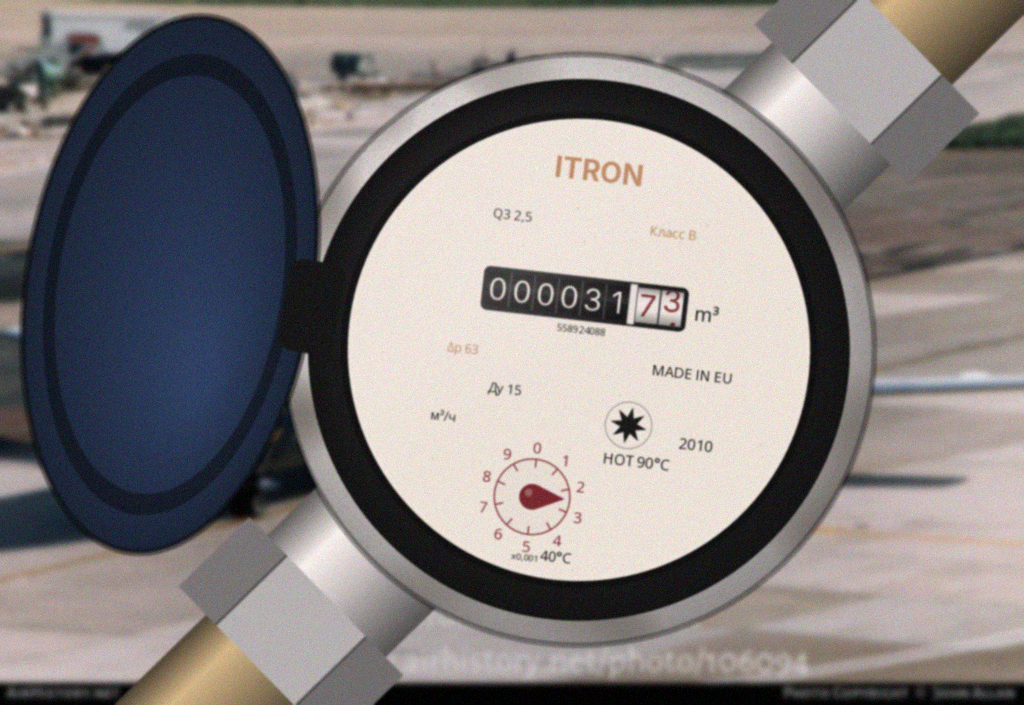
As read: **31.732** m³
